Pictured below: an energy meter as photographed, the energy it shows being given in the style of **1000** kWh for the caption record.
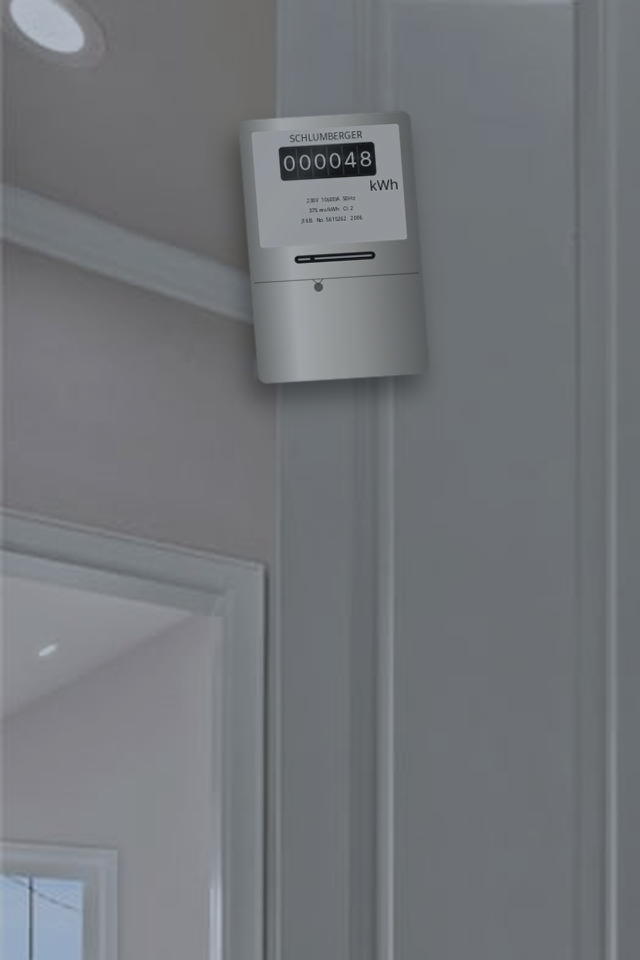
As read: **48** kWh
